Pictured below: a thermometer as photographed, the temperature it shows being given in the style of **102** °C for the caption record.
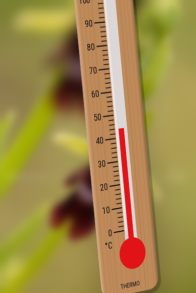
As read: **44** °C
